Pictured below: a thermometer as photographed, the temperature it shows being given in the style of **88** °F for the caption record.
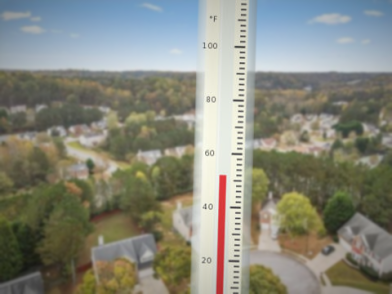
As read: **52** °F
